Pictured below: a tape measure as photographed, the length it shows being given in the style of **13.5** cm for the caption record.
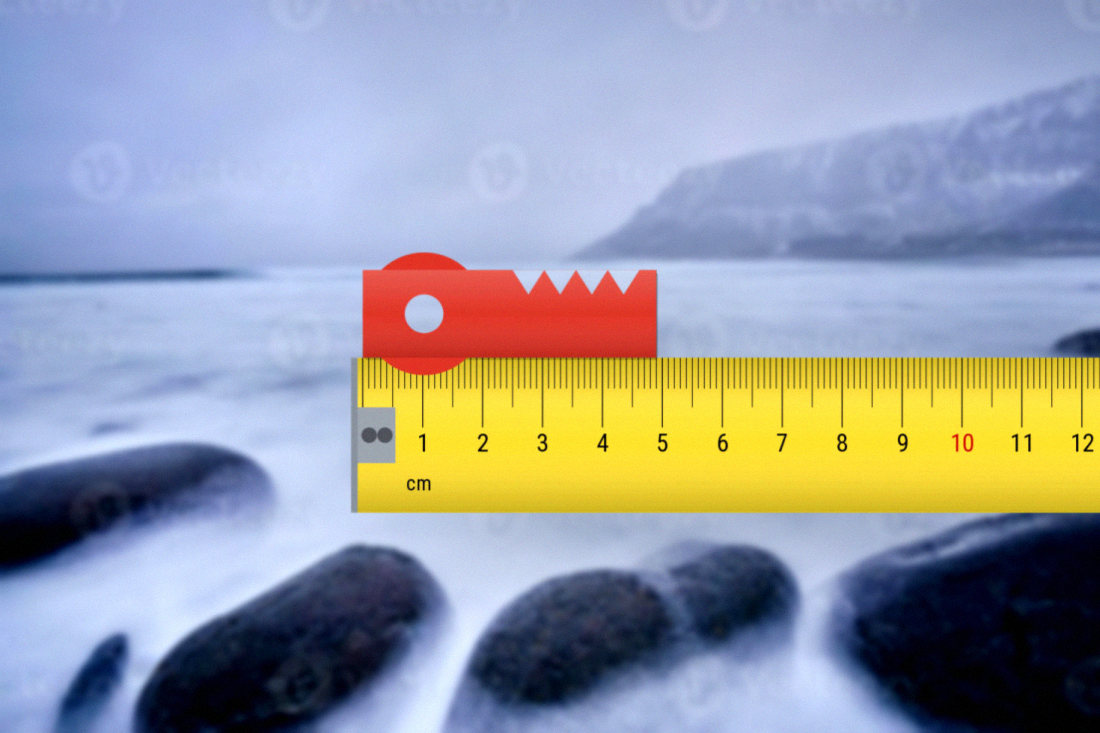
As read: **4.9** cm
